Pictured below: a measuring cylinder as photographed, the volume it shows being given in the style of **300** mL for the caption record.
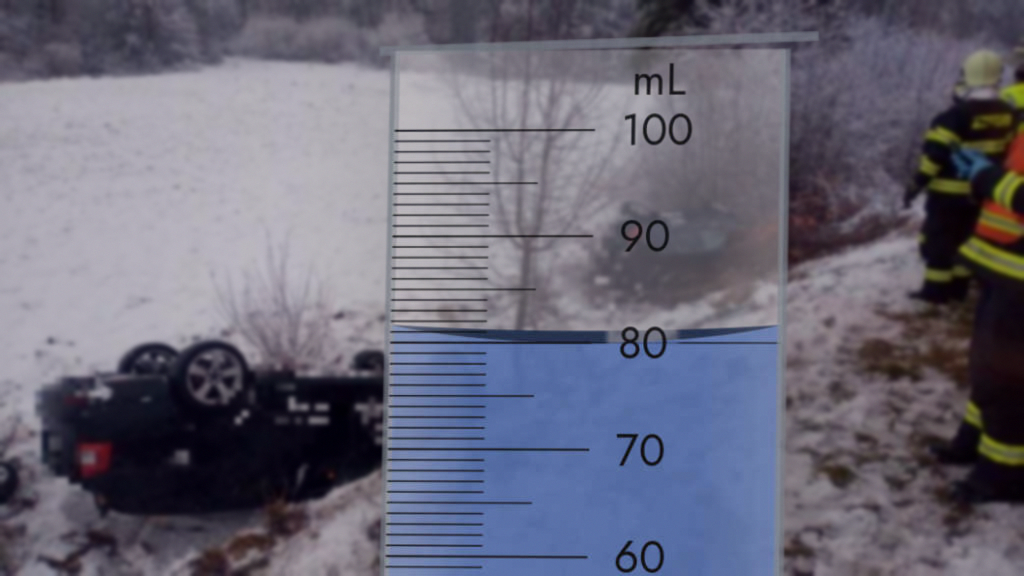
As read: **80** mL
